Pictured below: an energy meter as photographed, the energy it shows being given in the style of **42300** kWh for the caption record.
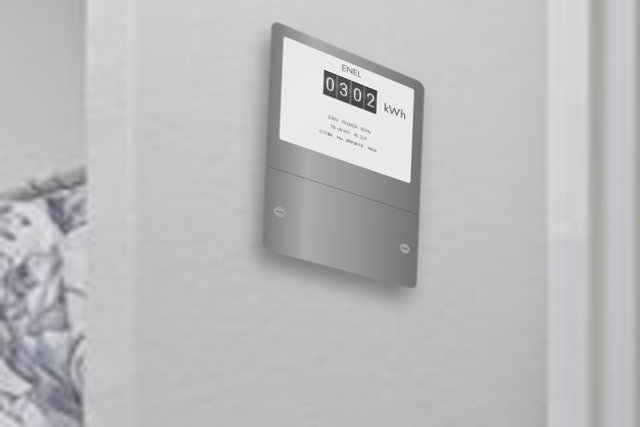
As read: **302** kWh
